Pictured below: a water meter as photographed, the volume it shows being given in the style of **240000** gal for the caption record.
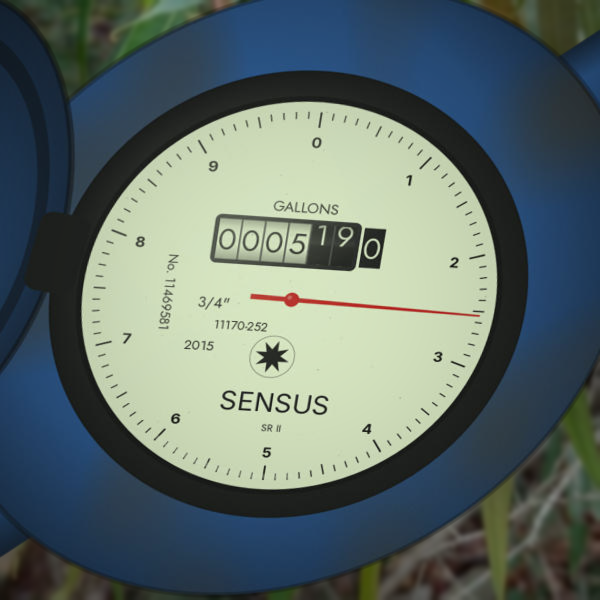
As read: **5192.5** gal
